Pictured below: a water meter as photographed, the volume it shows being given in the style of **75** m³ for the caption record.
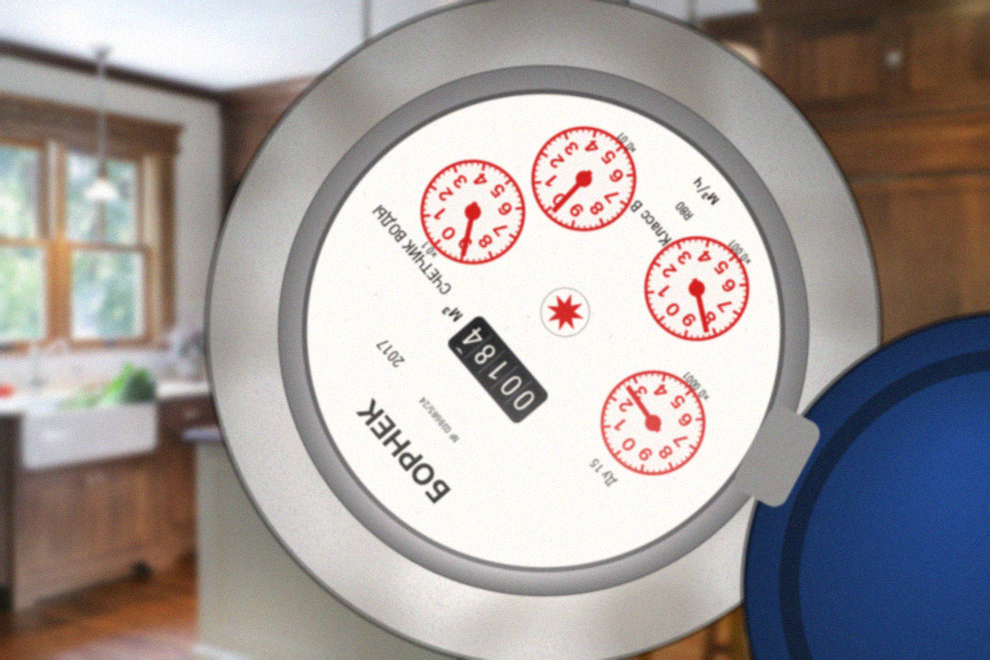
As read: **183.8982** m³
